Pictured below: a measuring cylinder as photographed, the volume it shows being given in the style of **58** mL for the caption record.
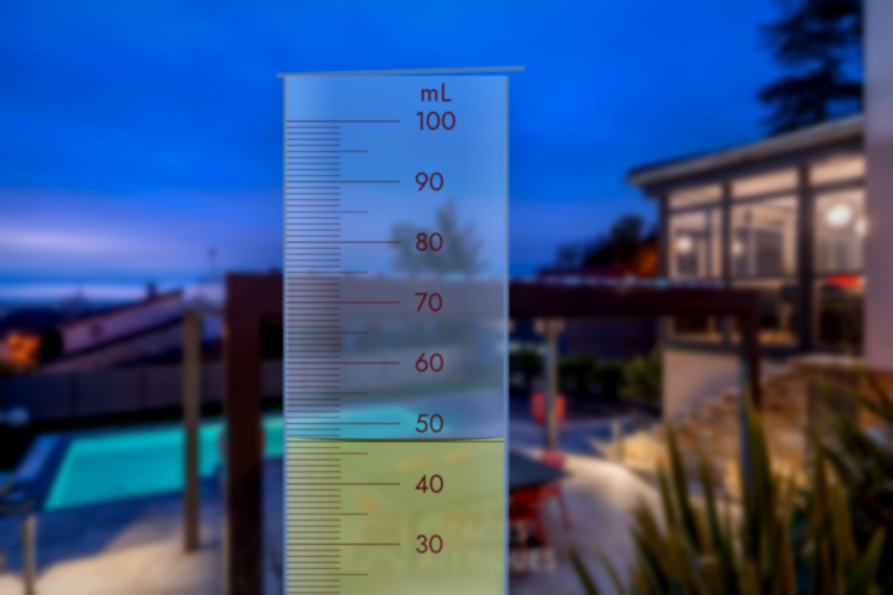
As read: **47** mL
